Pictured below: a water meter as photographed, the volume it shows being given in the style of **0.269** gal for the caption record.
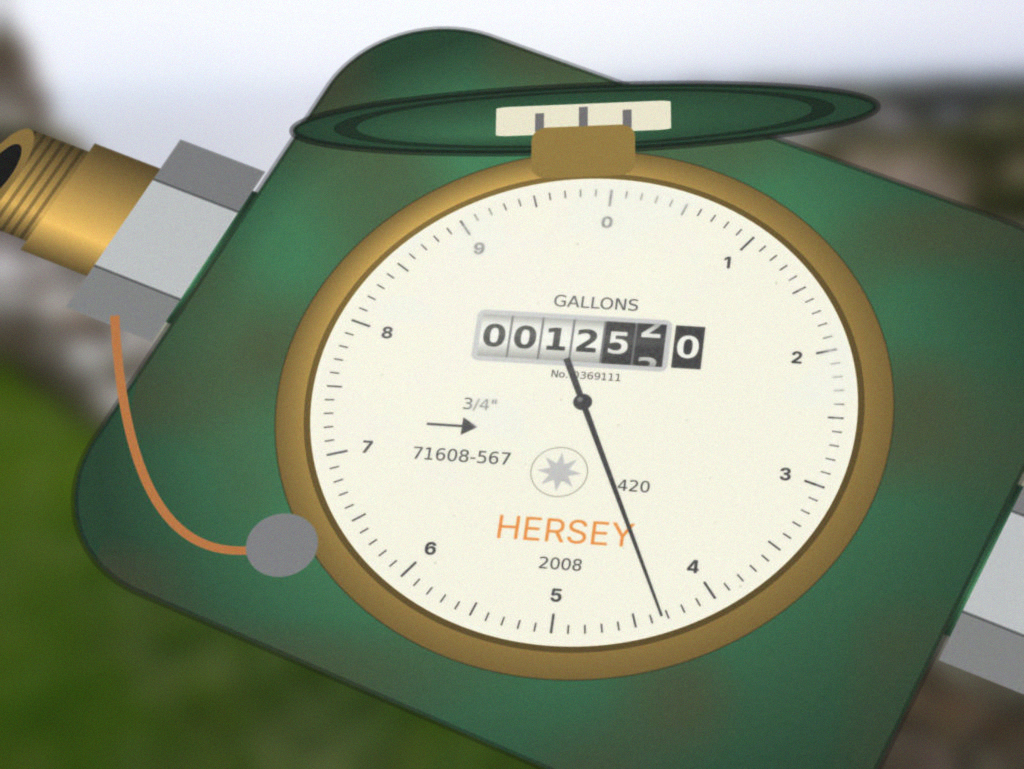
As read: **12524.3** gal
